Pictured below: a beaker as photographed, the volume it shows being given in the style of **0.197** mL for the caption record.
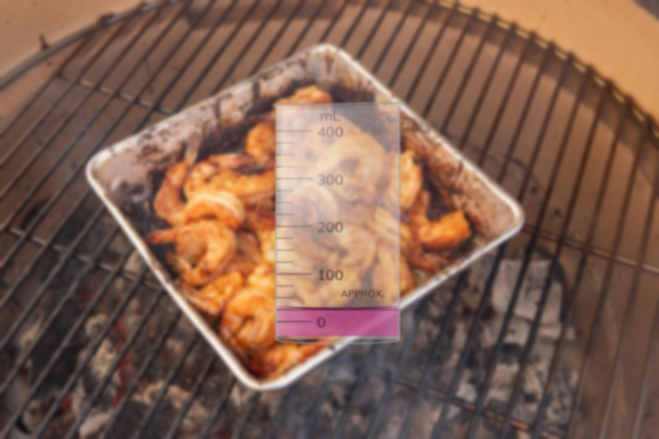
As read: **25** mL
